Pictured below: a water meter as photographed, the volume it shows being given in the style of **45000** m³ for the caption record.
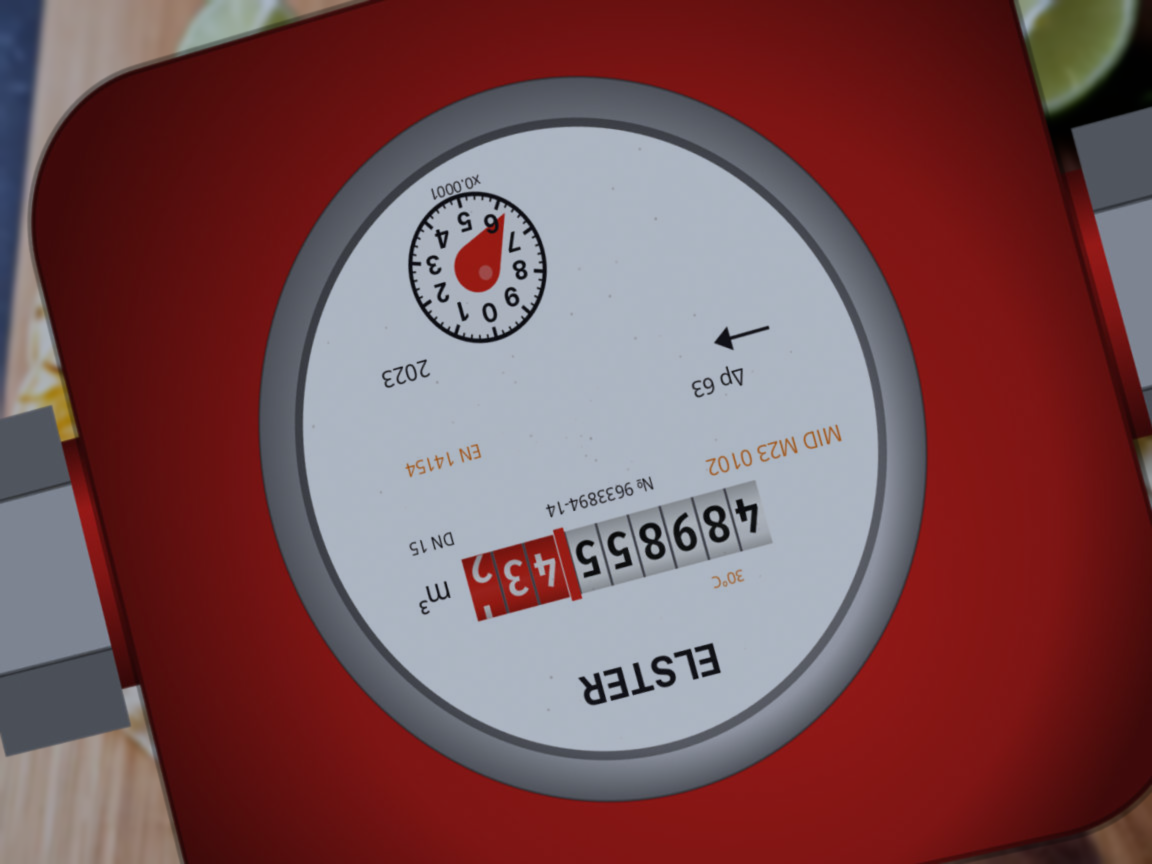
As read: **489855.4316** m³
